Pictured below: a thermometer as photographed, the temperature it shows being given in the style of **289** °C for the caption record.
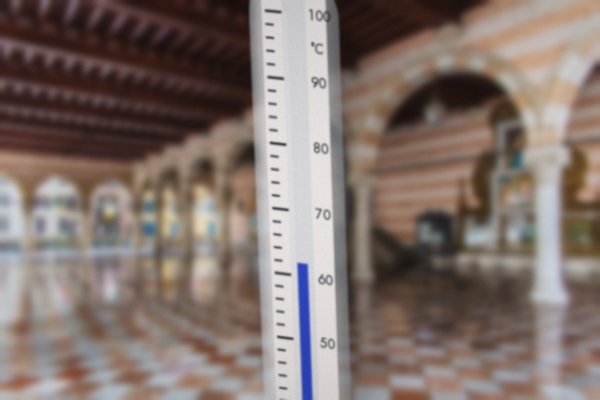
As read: **62** °C
